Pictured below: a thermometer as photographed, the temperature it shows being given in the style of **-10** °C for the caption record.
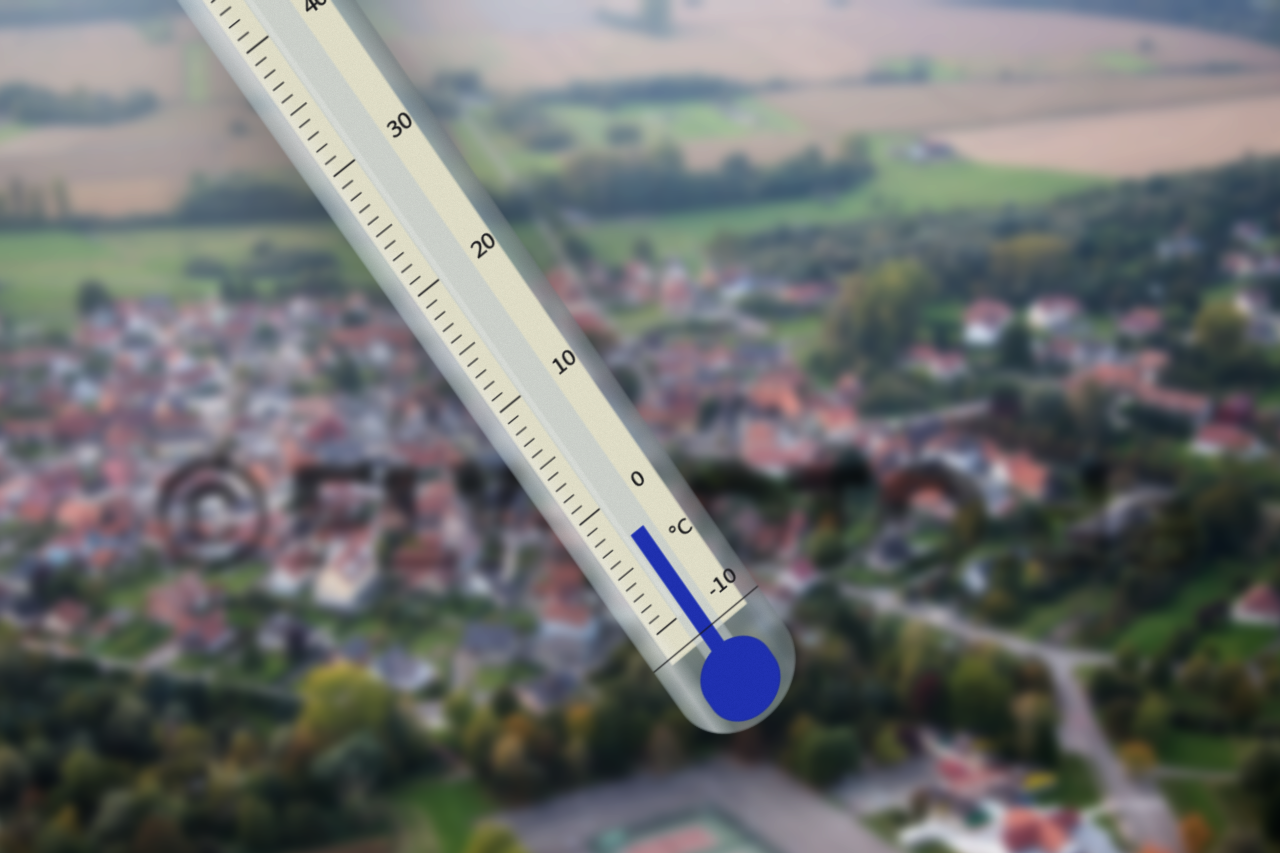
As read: **-3** °C
